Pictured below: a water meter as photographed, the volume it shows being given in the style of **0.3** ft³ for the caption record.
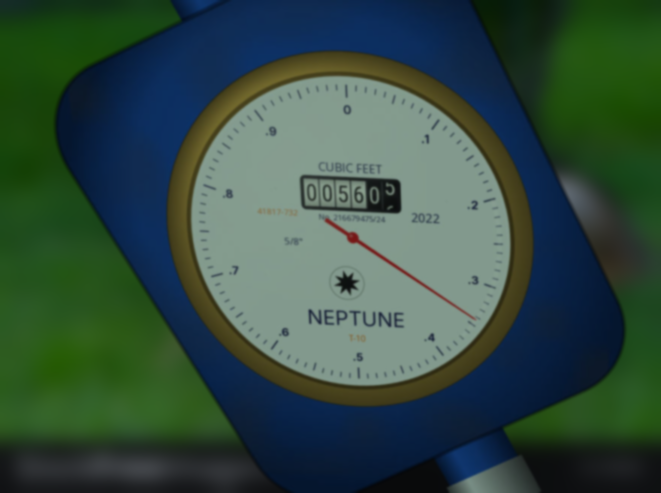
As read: **5605.34** ft³
